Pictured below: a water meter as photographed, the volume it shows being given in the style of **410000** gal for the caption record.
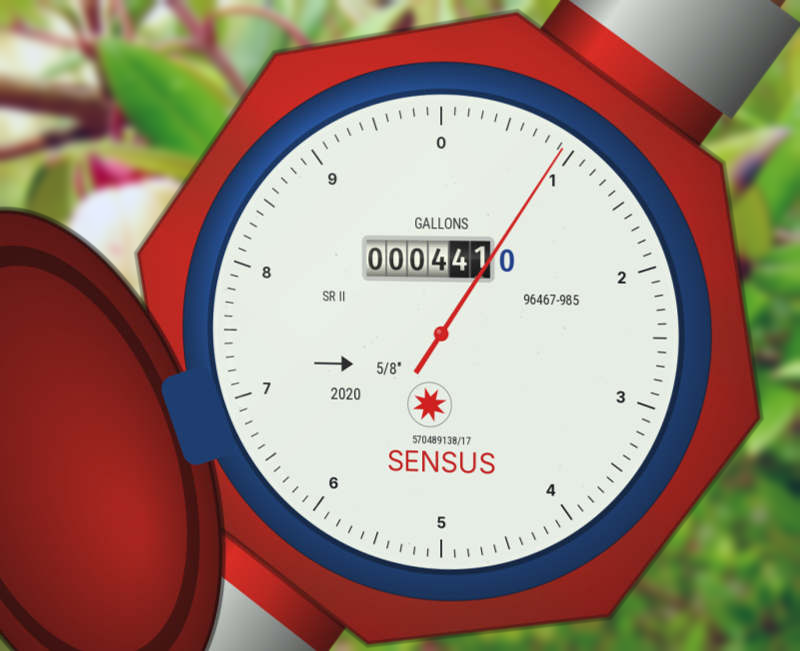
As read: **4410.9** gal
